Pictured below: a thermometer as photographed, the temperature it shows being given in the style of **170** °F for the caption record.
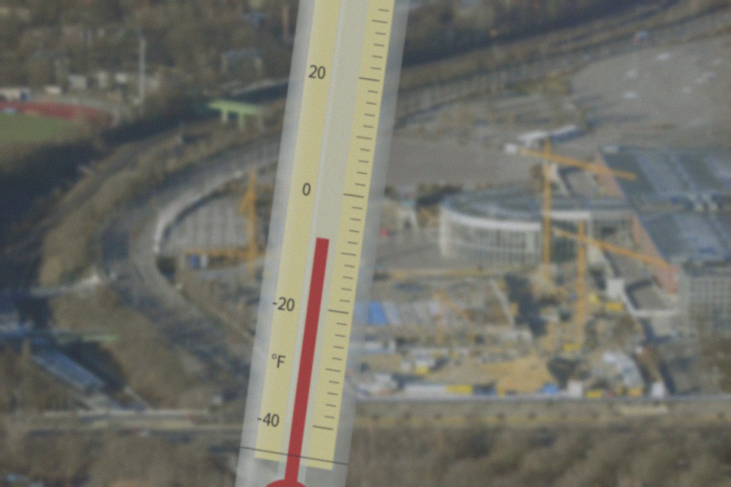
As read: **-8** °F
